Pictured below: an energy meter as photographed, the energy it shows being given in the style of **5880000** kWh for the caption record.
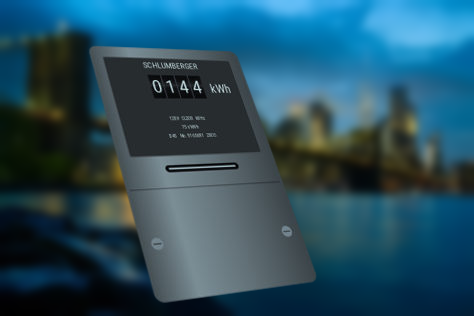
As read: **144** kWh
